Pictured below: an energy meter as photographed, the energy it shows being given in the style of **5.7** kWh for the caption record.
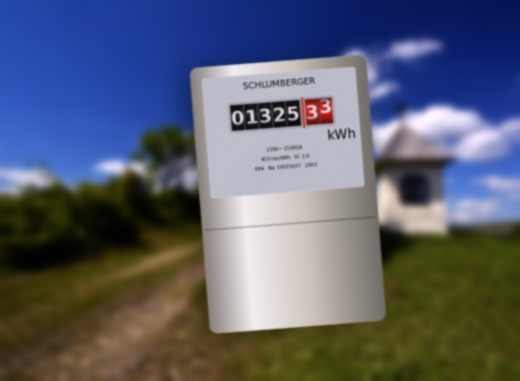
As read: **1325.33** kWh
